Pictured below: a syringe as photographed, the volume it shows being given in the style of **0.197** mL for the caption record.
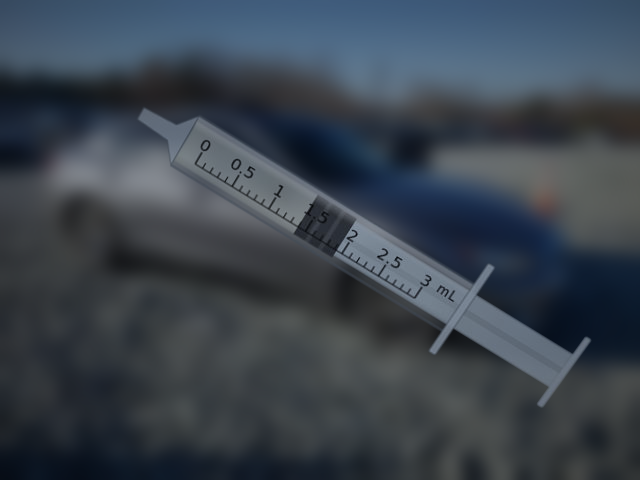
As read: **1.4** mL
